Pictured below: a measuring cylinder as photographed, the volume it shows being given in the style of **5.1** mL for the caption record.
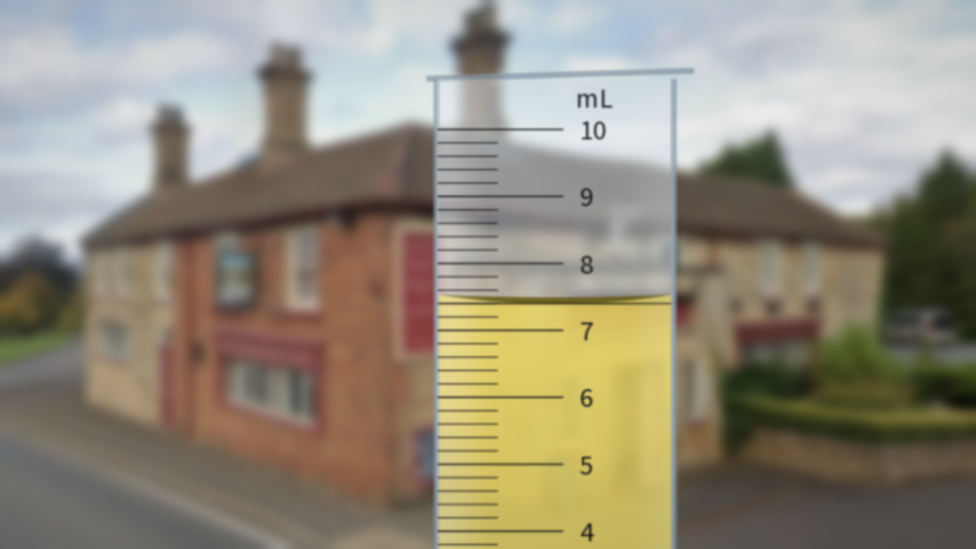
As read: **7.4** mL
